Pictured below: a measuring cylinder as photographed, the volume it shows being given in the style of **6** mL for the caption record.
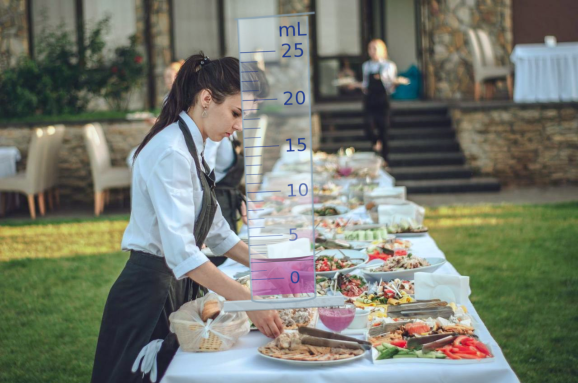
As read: **2** mL
